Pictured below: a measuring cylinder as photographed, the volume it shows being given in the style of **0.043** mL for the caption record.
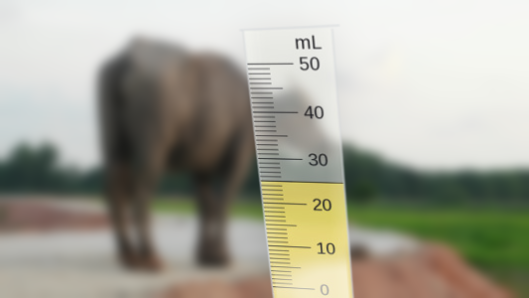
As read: **25** mL
